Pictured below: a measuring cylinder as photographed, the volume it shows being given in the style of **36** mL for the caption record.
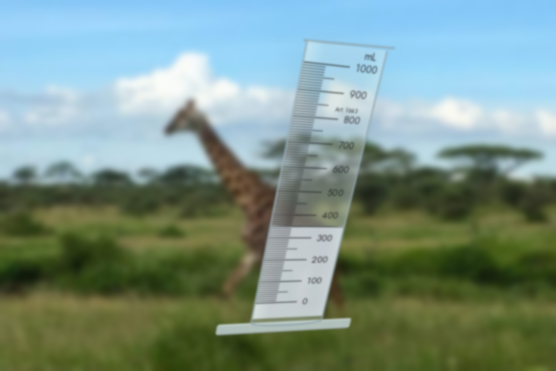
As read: **350** mL
